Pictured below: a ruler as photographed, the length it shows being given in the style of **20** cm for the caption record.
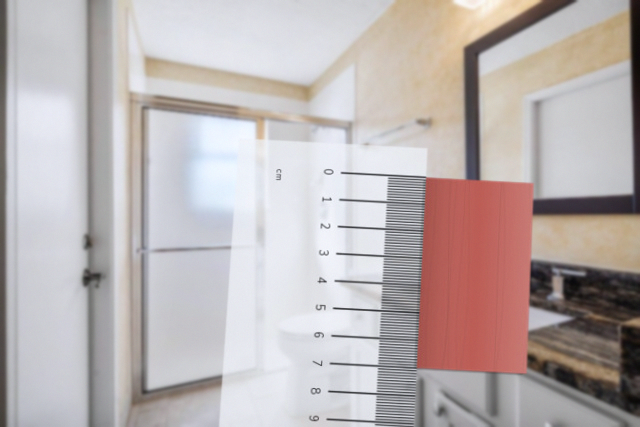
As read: **7** cm
